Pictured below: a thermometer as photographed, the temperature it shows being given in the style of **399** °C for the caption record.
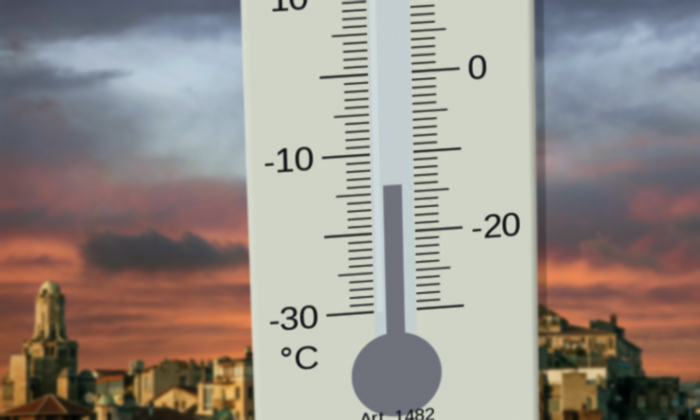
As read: **-14** °C
